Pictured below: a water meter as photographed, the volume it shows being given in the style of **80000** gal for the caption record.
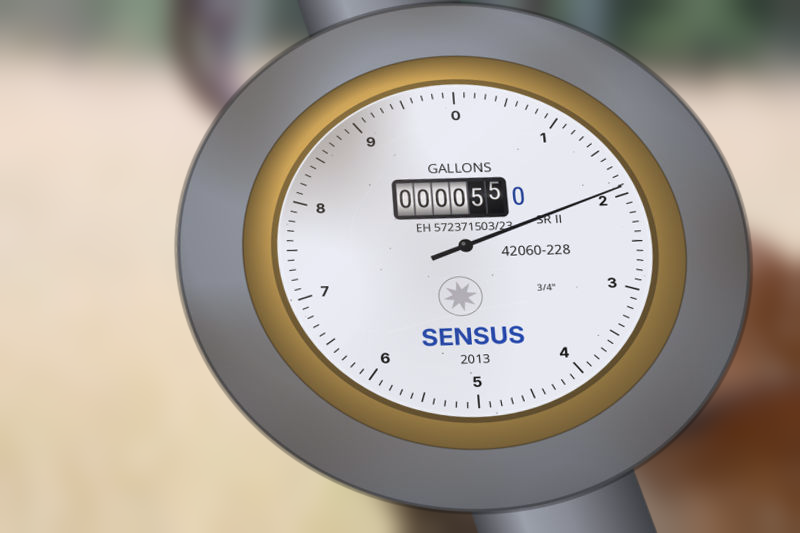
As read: **551.9** gal
